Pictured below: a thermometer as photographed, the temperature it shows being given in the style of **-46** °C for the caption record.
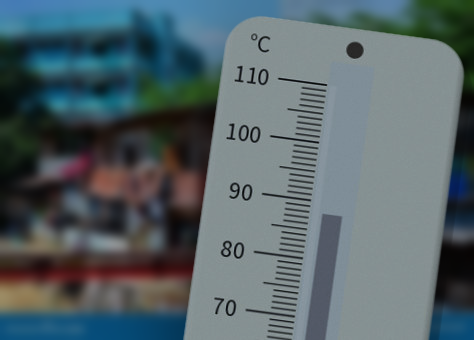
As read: **88** °C
